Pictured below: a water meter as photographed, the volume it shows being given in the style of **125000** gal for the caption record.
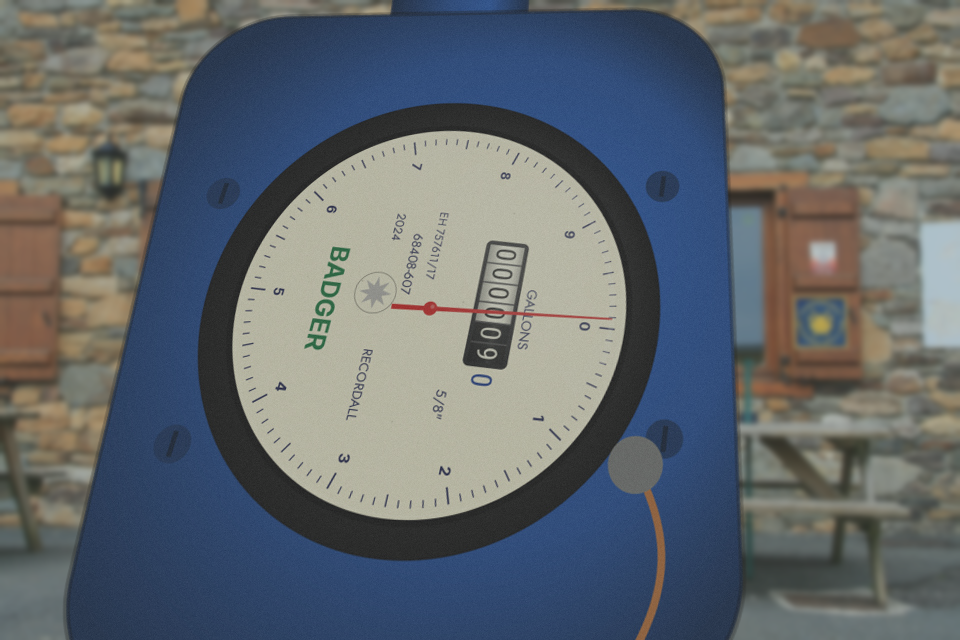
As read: **89.9** gal
